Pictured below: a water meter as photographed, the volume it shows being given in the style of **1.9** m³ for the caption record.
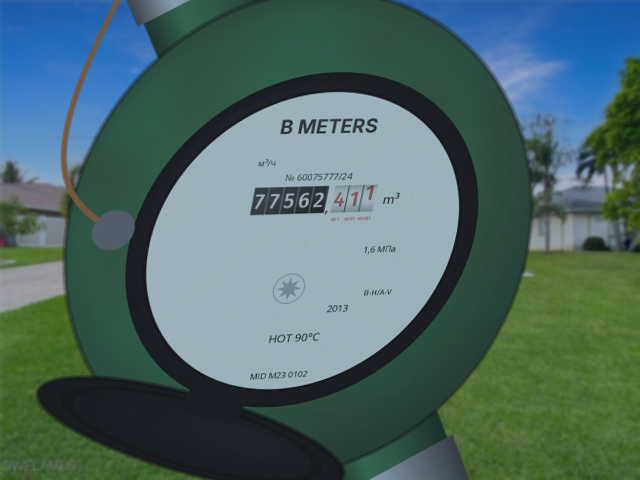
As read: **77562.411** m³
